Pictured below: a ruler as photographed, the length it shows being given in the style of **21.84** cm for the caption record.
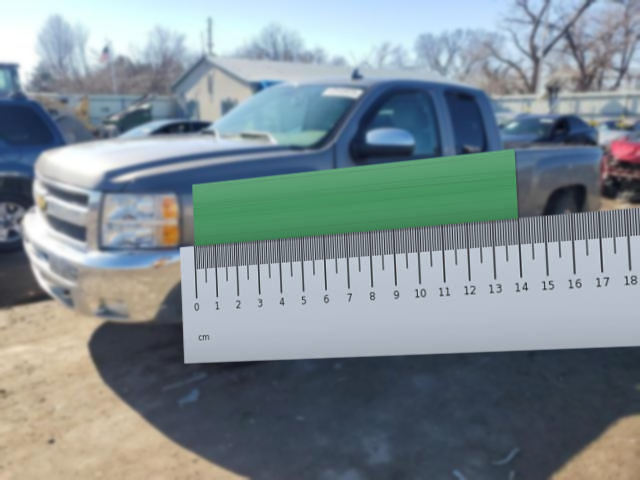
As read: **14** cm
